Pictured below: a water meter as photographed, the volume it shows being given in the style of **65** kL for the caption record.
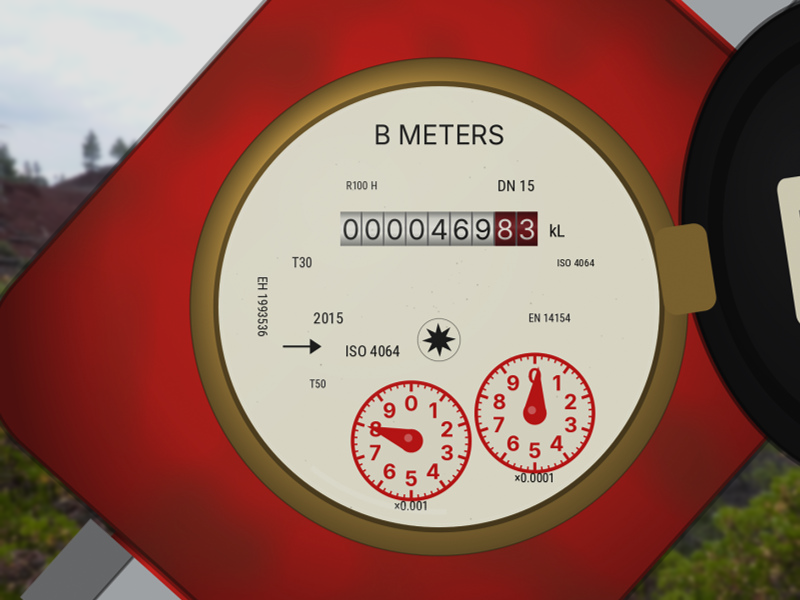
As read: **469.8380** kL
